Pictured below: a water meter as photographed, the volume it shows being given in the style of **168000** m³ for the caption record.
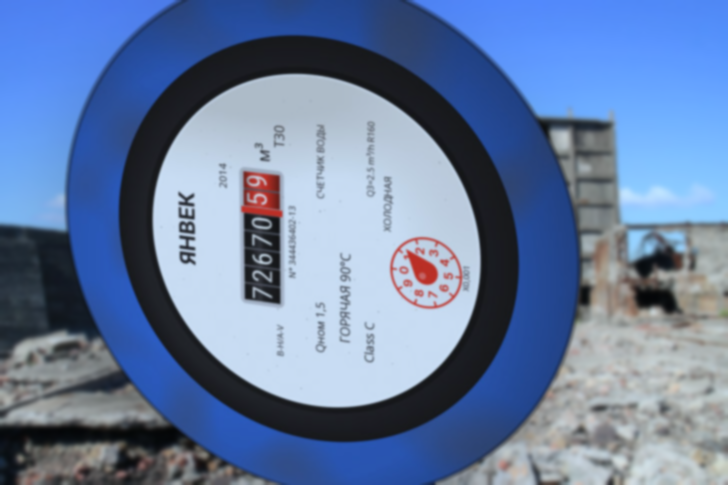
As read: **72670.591** m³
